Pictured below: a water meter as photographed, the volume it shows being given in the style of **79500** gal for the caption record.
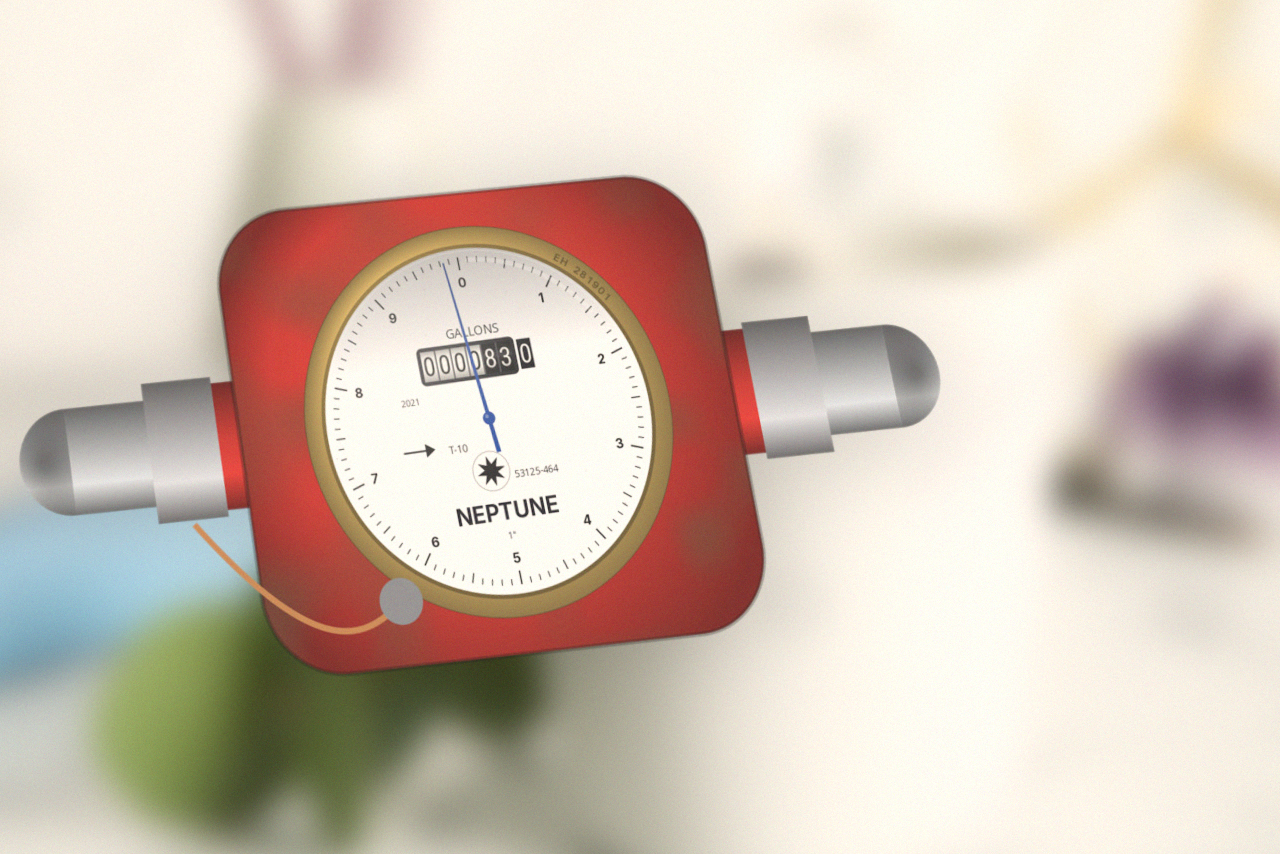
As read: **829.8** gal
